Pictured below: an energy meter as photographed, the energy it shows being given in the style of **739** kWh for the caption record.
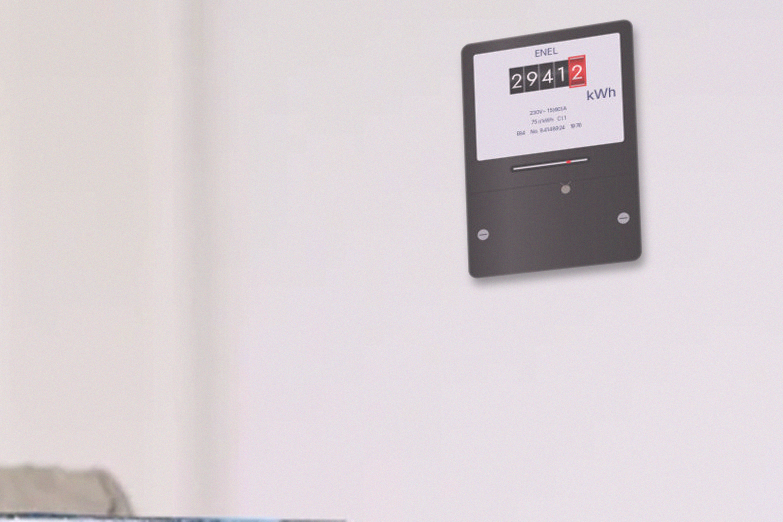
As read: **2941.2** kWh
